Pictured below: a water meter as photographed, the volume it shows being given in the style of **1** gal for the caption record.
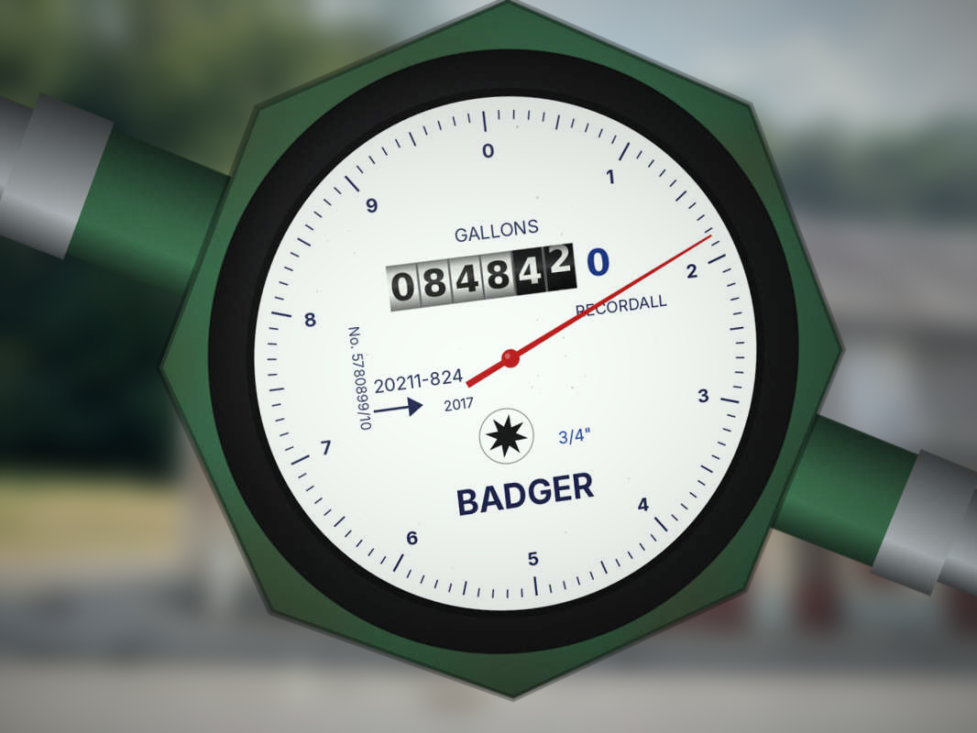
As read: **848421.8** gal
